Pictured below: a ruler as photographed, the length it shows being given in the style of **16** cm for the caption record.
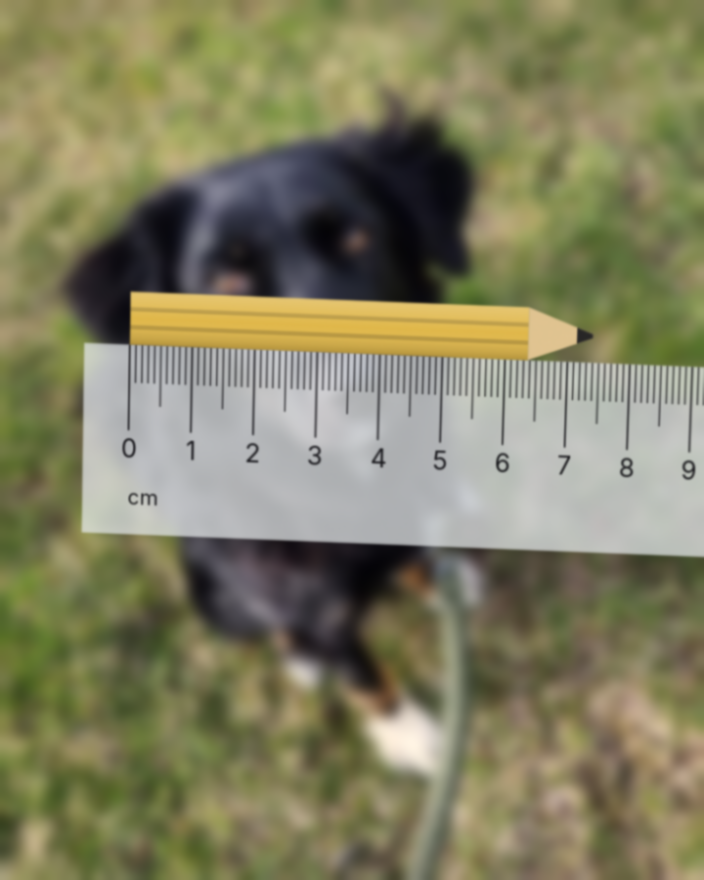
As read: **7.4** cm
